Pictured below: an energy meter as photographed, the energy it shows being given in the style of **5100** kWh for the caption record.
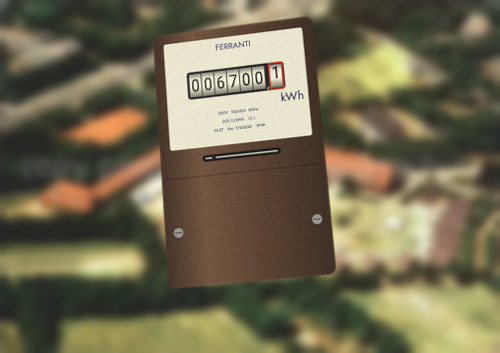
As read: **6700.1** kWh
